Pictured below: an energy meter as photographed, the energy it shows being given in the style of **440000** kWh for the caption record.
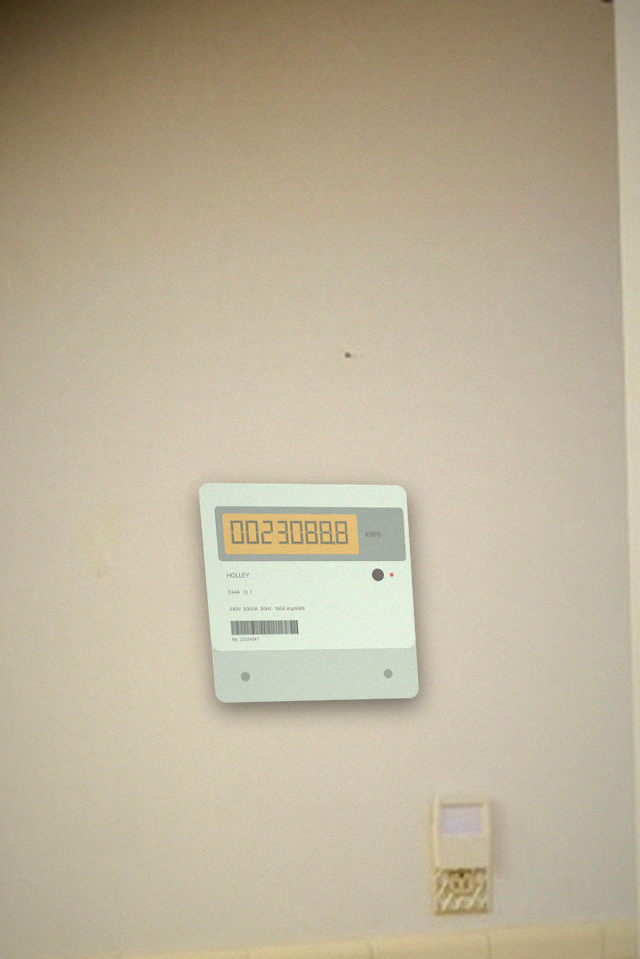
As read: **23088.8** kWh
